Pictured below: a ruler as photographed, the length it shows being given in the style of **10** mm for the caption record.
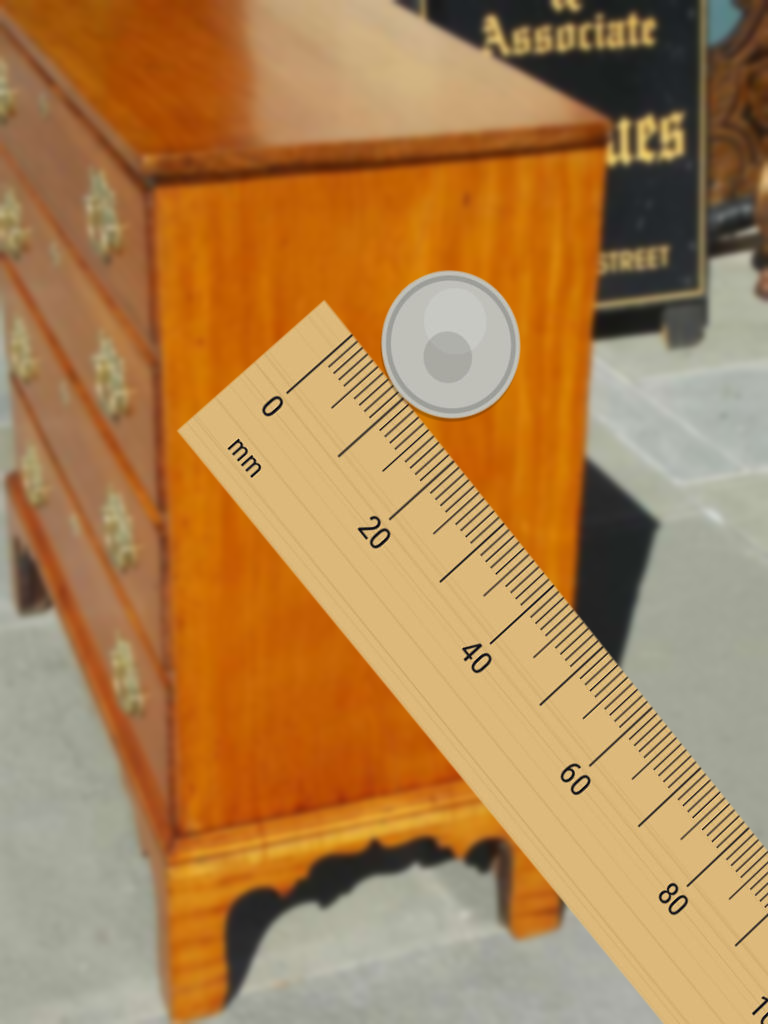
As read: **18** mm
